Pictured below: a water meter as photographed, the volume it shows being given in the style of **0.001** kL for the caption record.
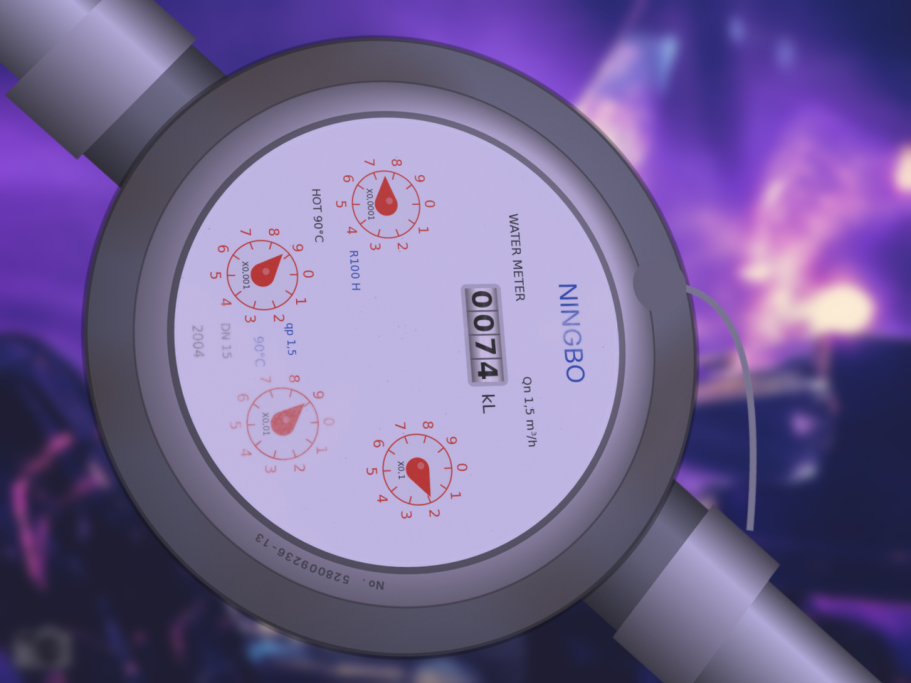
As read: **74.1887** kL
